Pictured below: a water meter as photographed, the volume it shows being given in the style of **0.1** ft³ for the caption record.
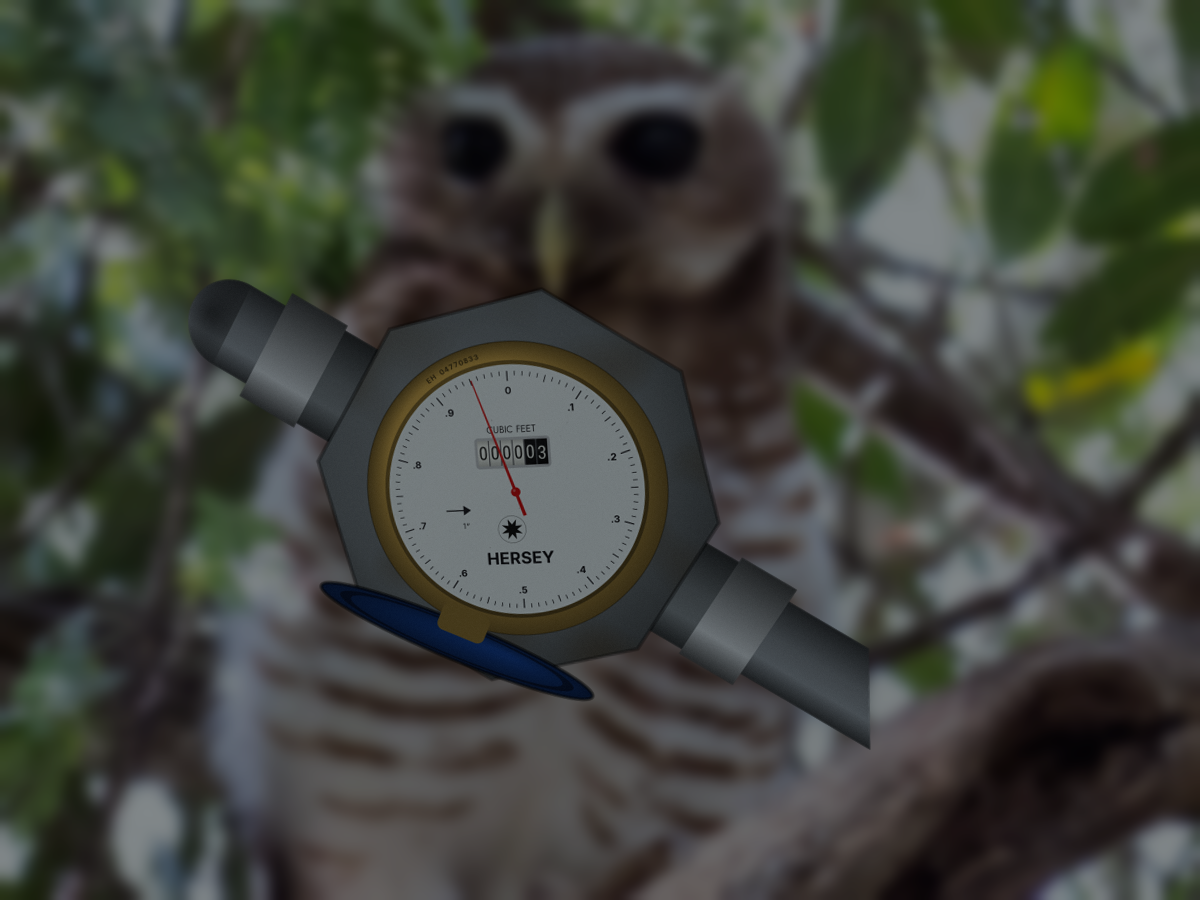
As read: **2.95** ft³
